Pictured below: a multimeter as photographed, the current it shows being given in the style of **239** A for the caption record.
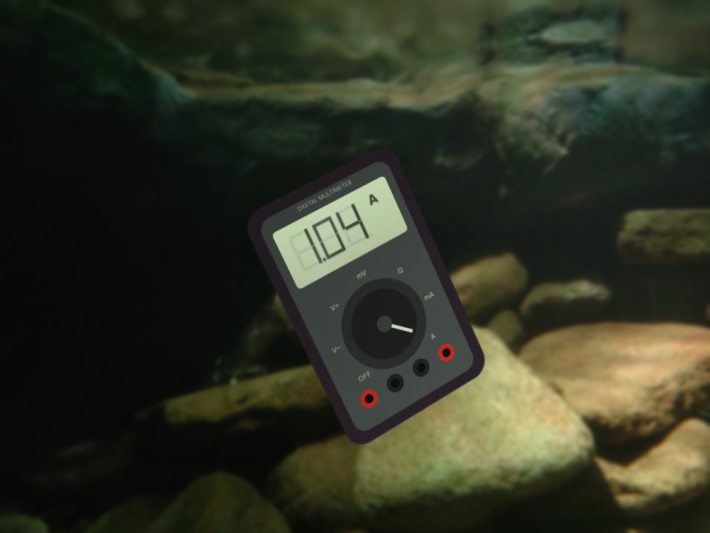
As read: **1.04** A
